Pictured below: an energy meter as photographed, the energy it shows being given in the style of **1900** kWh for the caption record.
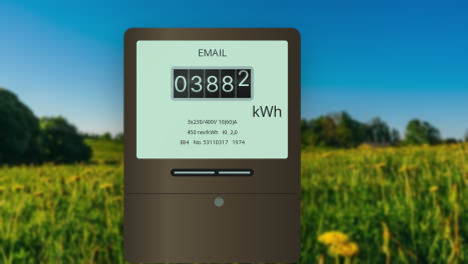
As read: **3882** kWh
